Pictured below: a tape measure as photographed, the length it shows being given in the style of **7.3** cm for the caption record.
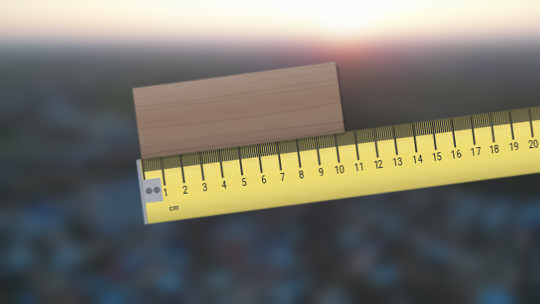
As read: **10.5** cm
